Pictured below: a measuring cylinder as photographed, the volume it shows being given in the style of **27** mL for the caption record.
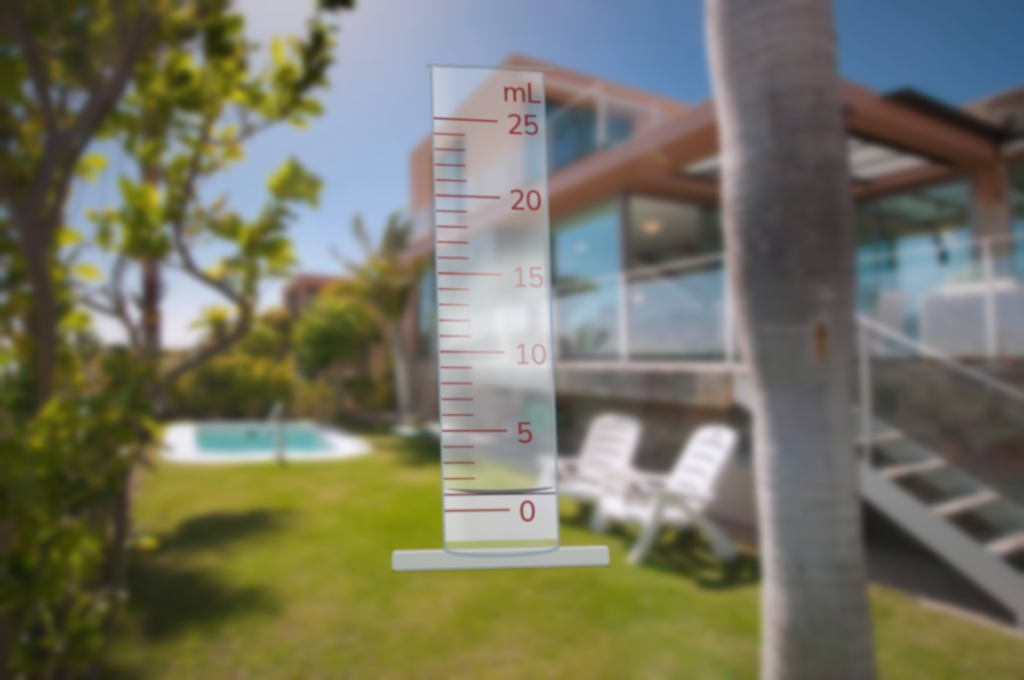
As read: **1** mL
